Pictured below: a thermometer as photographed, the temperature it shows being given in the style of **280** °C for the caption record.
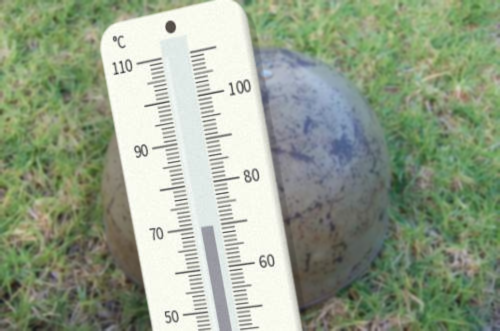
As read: **70** °C
